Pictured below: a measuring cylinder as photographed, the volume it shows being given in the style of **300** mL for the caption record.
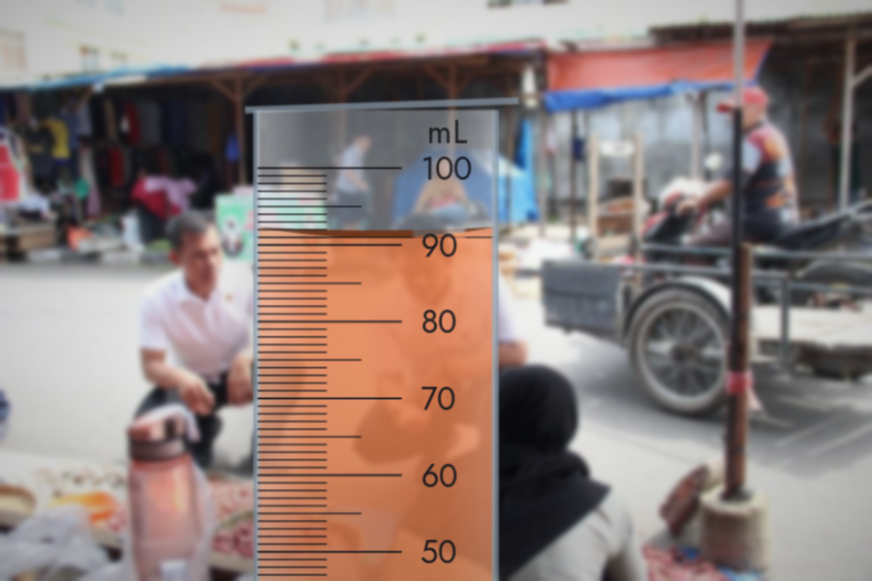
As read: **91** mL
